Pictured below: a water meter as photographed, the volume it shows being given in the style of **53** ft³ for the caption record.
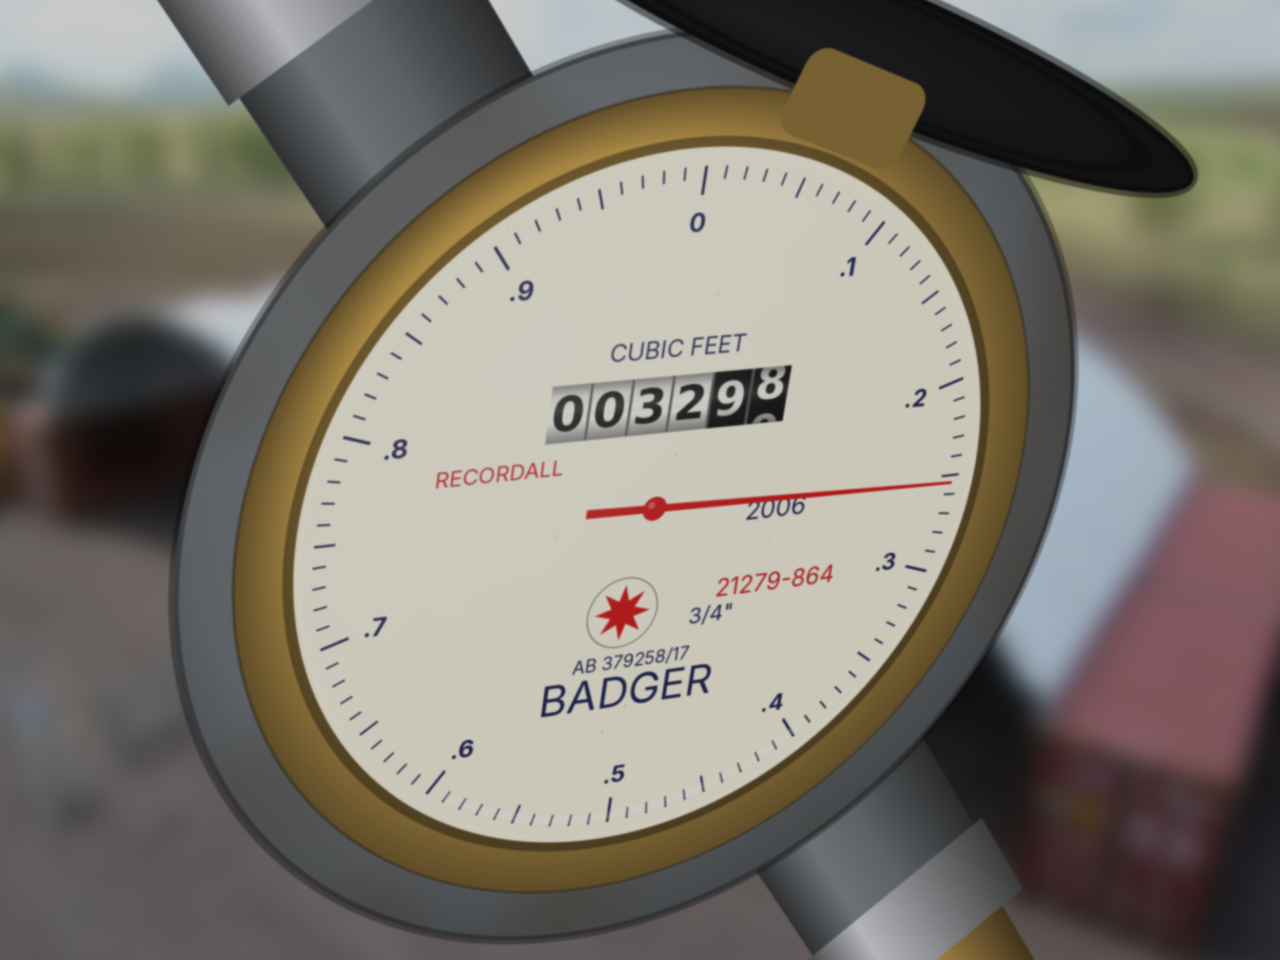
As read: **3298.25** ft³
